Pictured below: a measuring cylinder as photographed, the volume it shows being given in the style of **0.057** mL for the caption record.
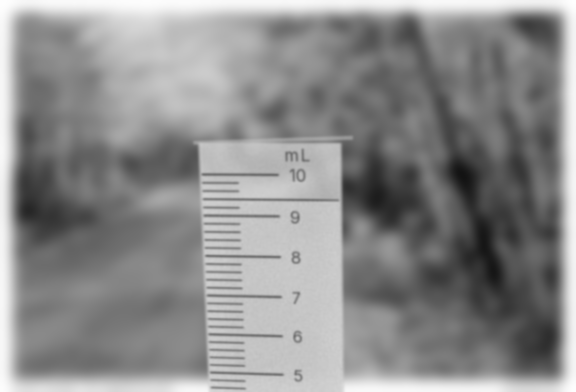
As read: **9.4** mL
